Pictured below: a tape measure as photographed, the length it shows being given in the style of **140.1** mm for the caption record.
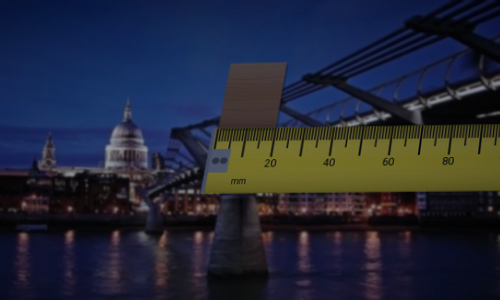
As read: **20** mm
